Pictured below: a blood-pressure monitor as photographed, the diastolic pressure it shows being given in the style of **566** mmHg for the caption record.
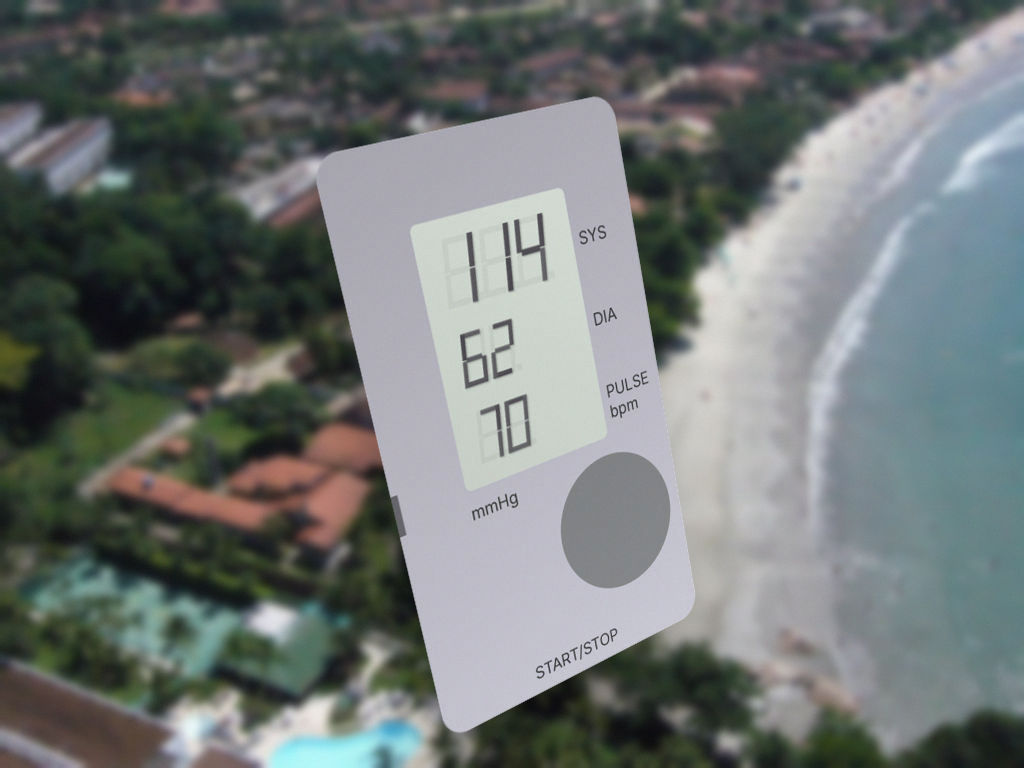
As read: **62** mmHg
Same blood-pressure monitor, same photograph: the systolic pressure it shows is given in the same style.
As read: **114** mmHg
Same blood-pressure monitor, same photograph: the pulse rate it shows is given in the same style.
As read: **70** bpm
